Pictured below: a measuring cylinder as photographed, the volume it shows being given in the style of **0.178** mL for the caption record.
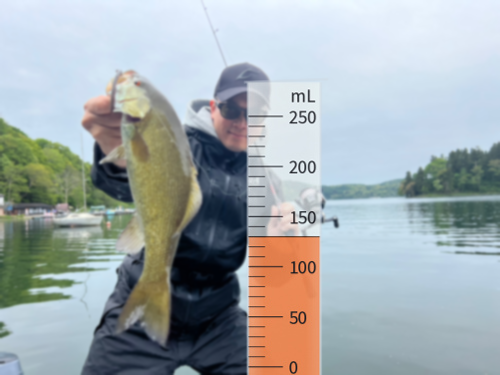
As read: **130** mL
